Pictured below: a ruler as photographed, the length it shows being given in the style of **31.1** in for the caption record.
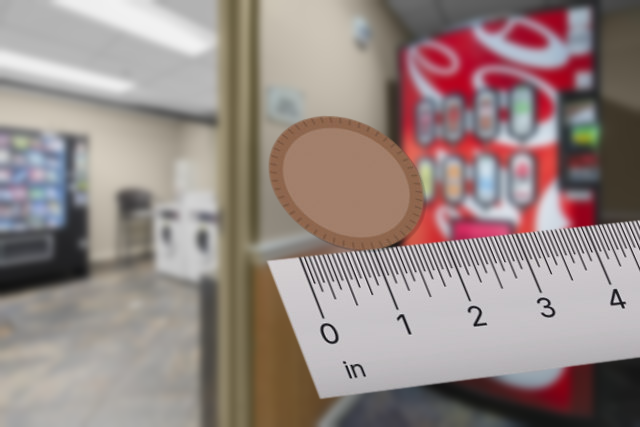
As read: **2** in
